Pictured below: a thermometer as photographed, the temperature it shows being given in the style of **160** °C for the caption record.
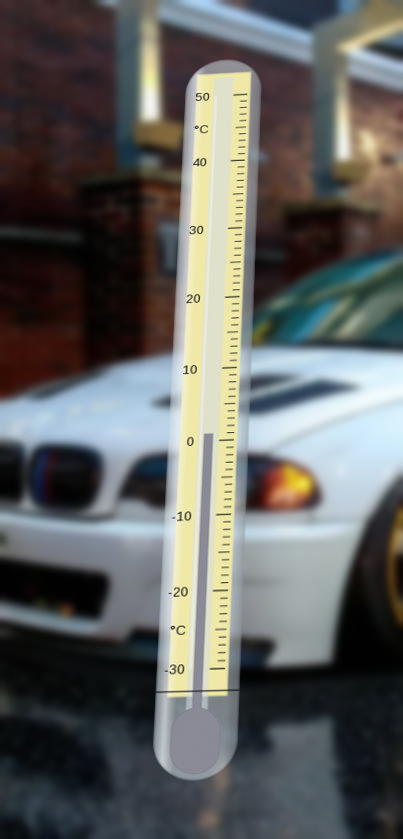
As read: **1** °C
